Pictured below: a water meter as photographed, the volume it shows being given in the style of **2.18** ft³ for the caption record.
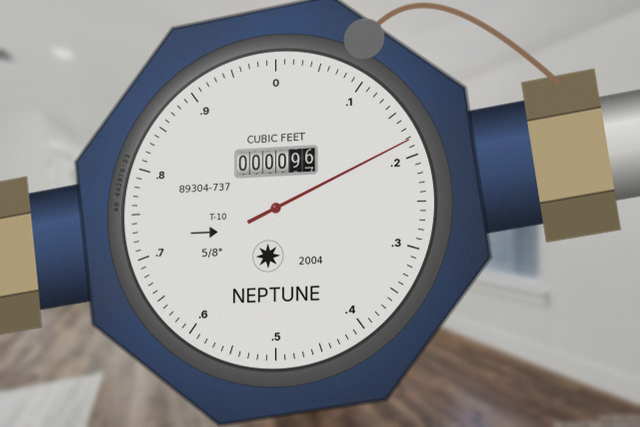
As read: **96.18** ft³
